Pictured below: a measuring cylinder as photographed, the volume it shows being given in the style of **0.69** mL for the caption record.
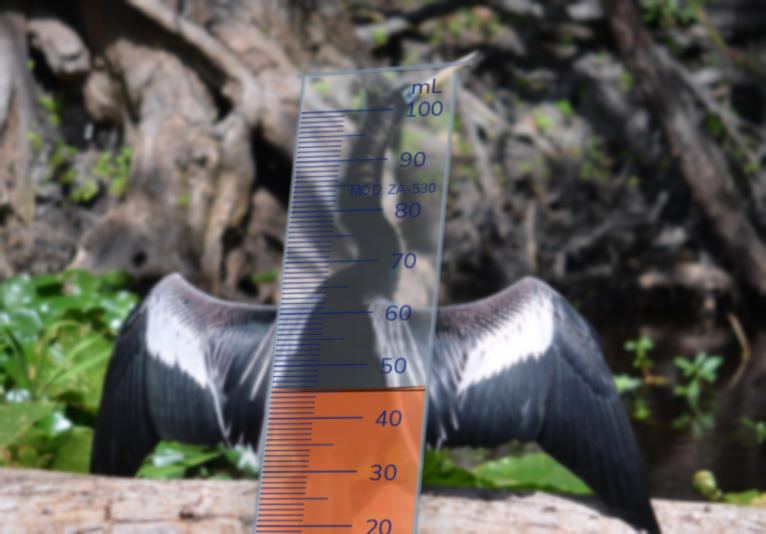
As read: **45** mL
